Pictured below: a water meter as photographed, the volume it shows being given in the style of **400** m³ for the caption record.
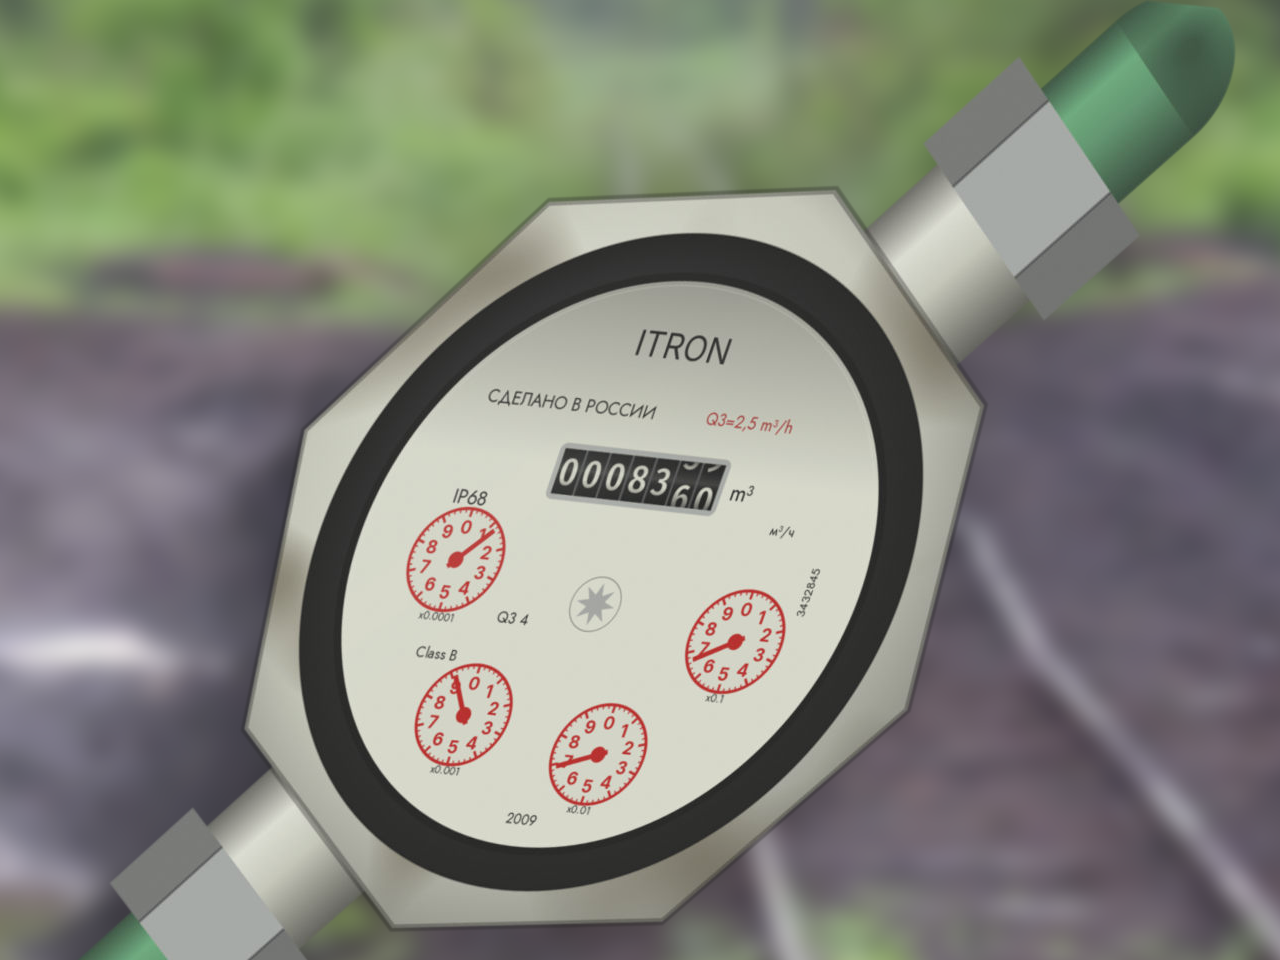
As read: **8359.6691** m³
